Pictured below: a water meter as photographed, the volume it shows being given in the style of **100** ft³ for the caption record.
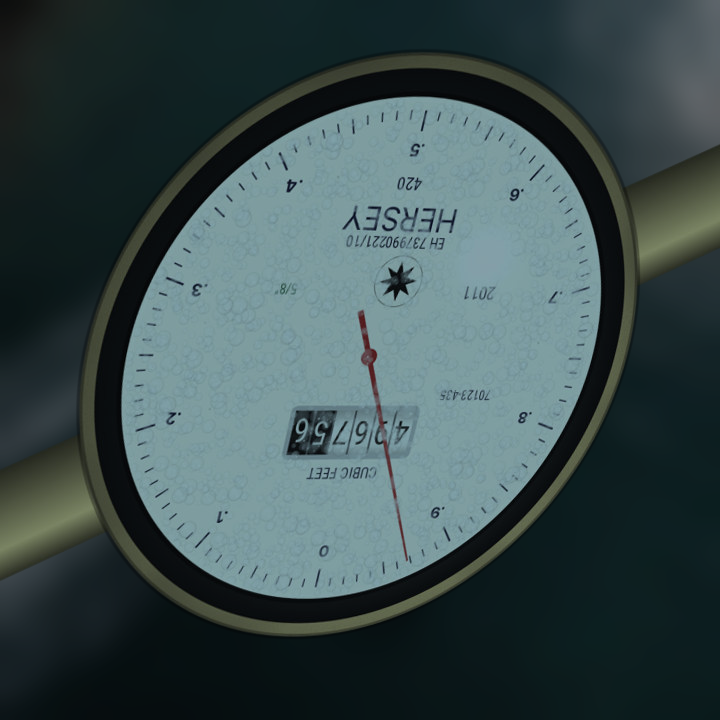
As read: **496755.93** ft³
